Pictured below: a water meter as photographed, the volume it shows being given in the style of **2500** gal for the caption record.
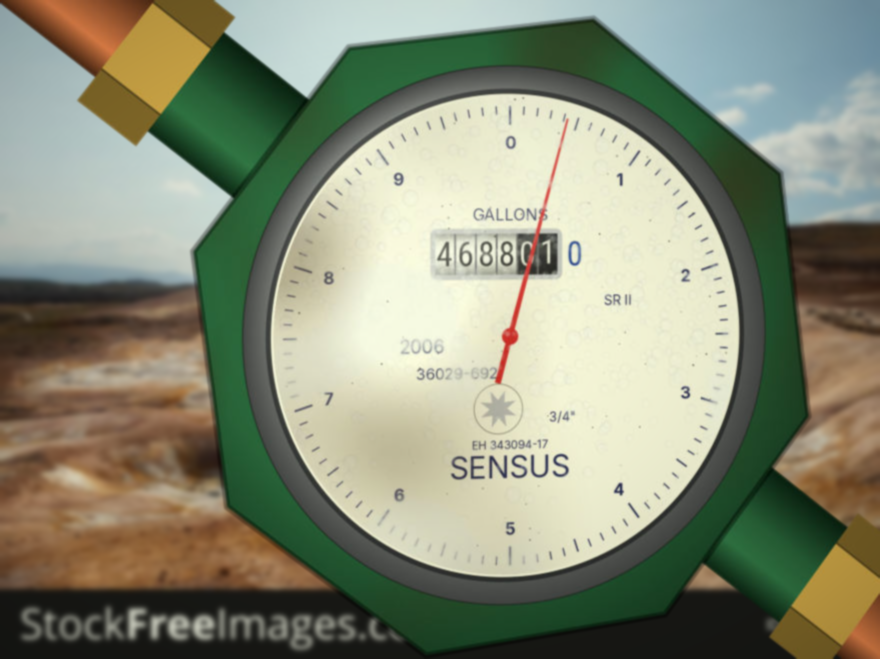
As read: **4688010.4** gal
